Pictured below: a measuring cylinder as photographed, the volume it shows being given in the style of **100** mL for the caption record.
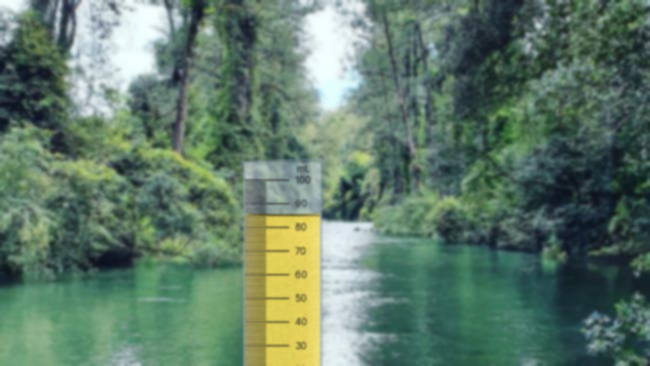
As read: **85** mL
